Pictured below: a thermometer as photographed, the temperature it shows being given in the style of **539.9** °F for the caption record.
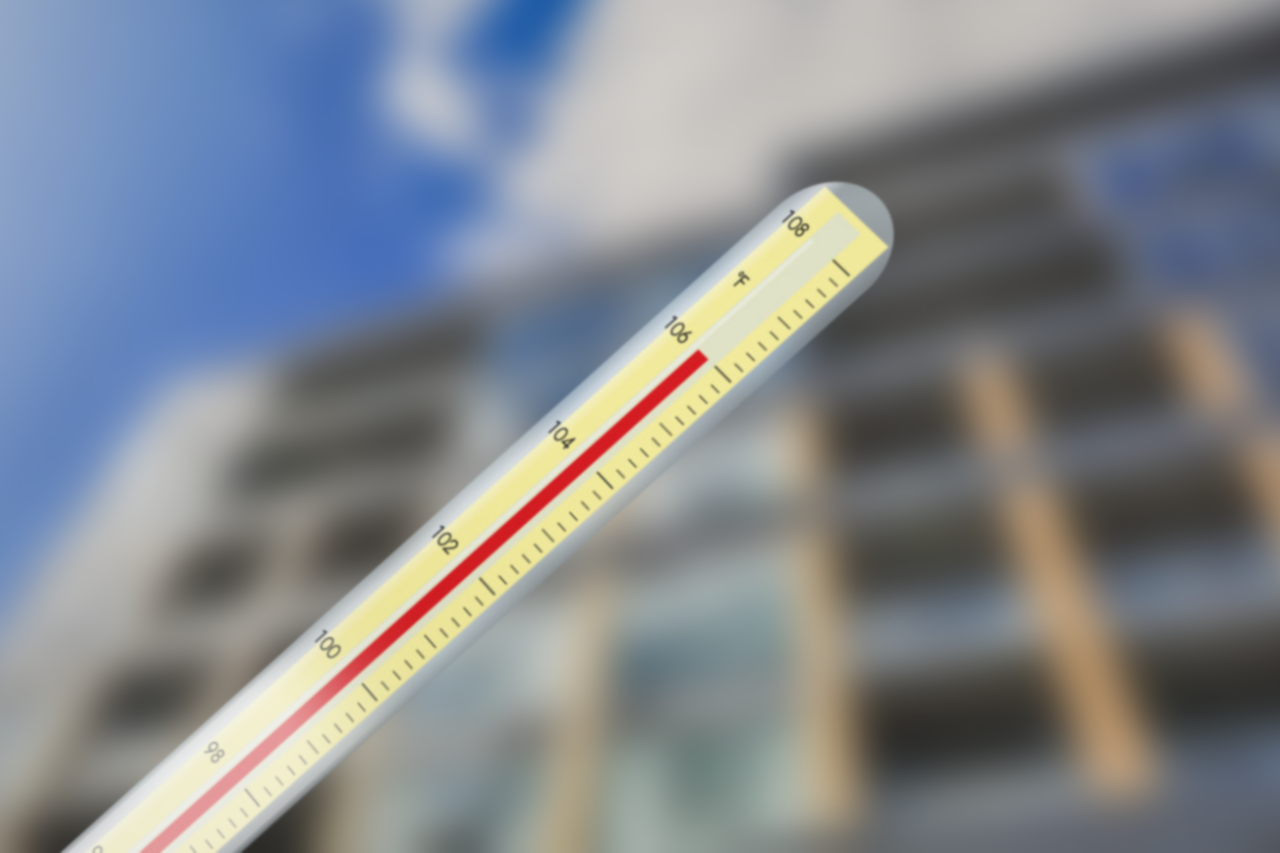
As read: **106** °F
